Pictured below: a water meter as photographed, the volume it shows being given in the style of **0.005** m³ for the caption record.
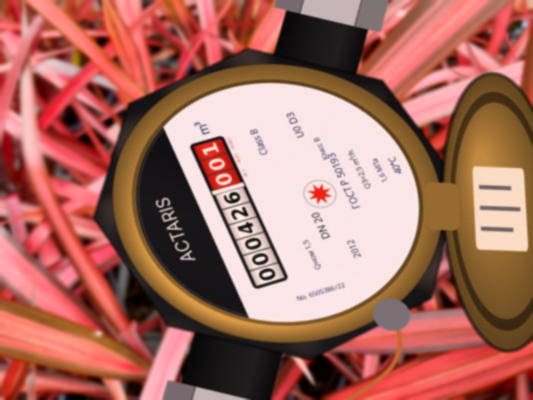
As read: **426.001** m³
